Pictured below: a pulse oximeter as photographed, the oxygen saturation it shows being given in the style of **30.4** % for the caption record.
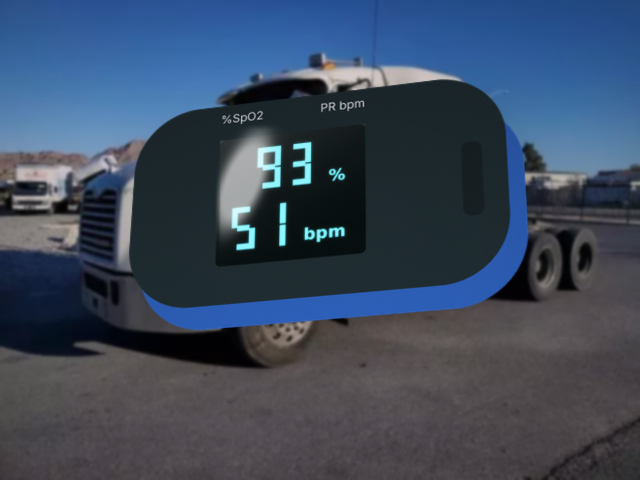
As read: **93** %
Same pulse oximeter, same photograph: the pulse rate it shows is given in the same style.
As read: **51** bpm
